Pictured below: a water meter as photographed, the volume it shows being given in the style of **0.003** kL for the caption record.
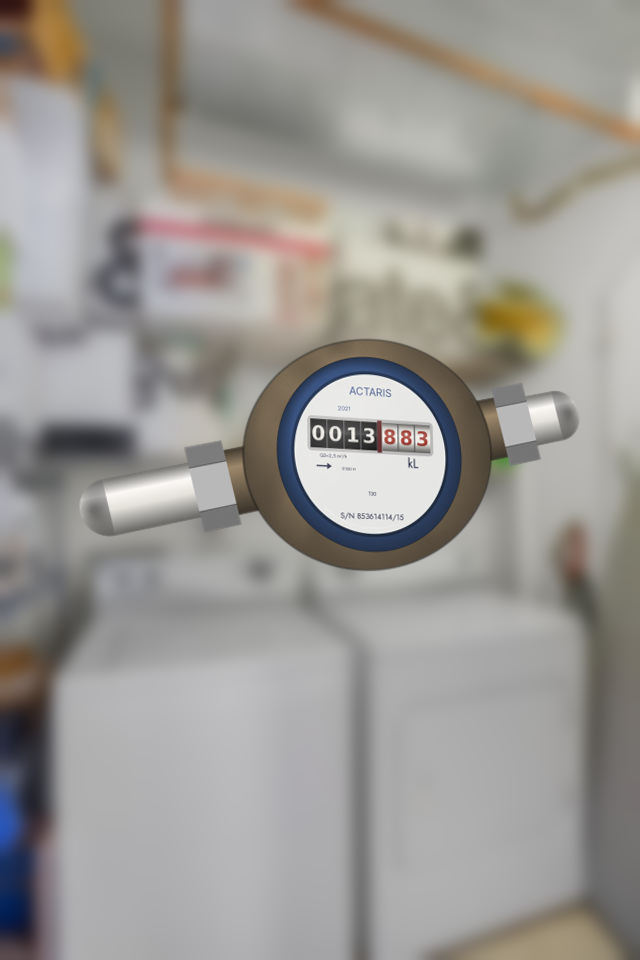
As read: **13.883** kL
